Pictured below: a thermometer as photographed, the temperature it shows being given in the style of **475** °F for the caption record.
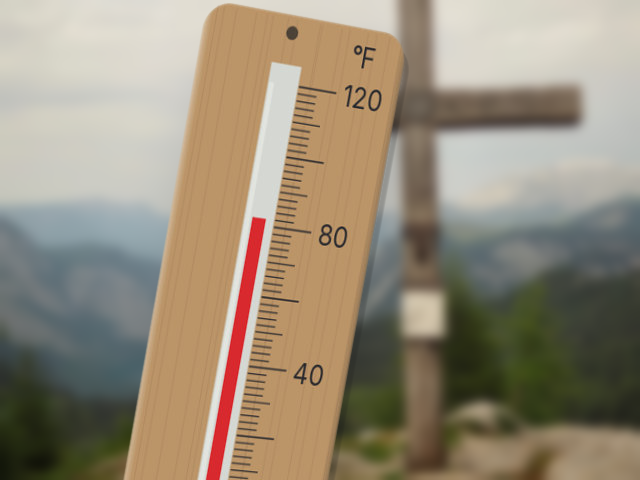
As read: **82** °F
